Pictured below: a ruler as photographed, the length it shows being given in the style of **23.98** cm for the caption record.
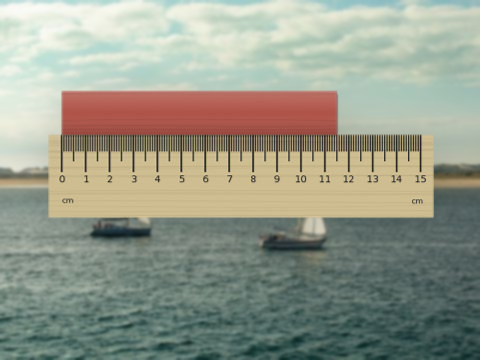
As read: **11.5** cm
